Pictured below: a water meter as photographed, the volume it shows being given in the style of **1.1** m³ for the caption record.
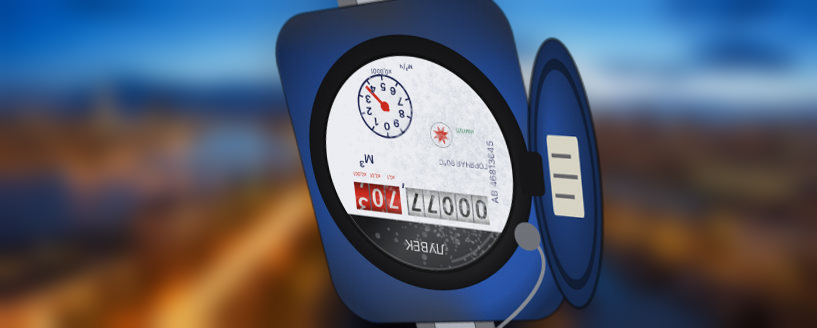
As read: **77.7033** m³
